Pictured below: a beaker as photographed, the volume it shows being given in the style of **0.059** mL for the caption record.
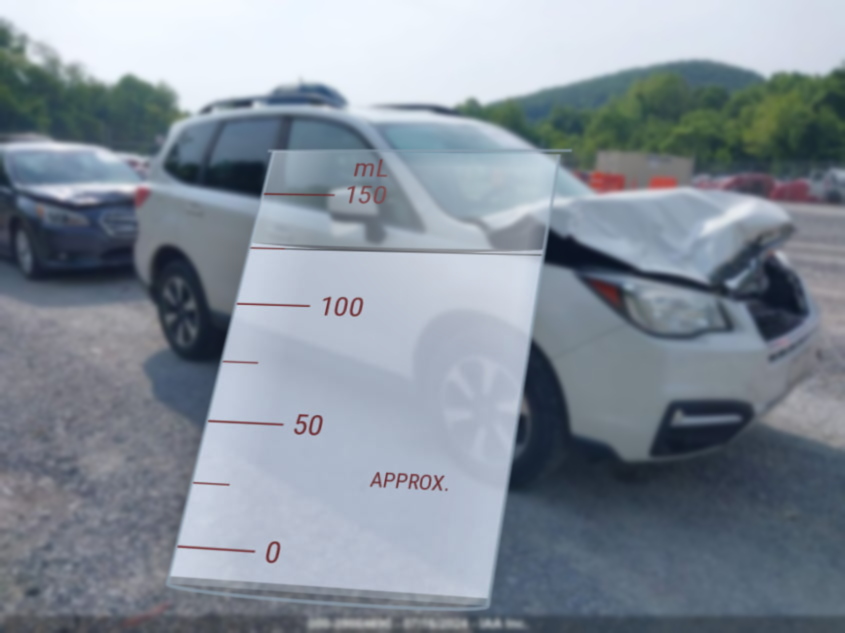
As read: **125** mL
